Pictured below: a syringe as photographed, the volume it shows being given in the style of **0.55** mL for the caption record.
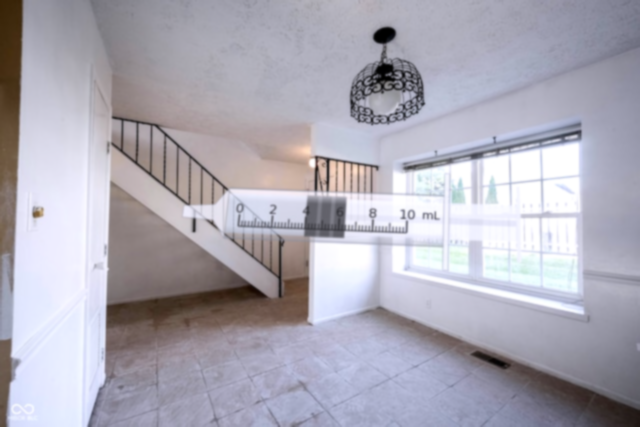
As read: **4** mL
